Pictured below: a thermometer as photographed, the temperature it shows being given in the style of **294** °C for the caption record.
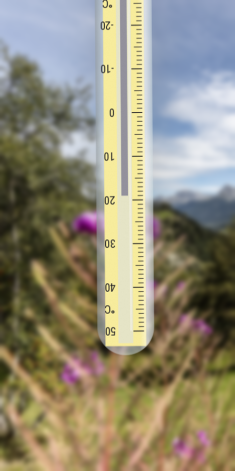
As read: **19** °C
